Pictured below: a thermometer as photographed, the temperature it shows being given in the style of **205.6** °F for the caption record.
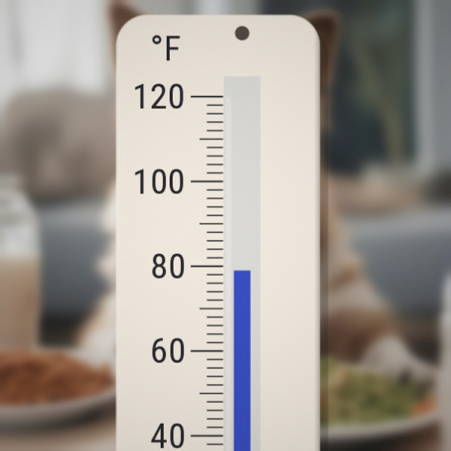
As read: **79** °F
